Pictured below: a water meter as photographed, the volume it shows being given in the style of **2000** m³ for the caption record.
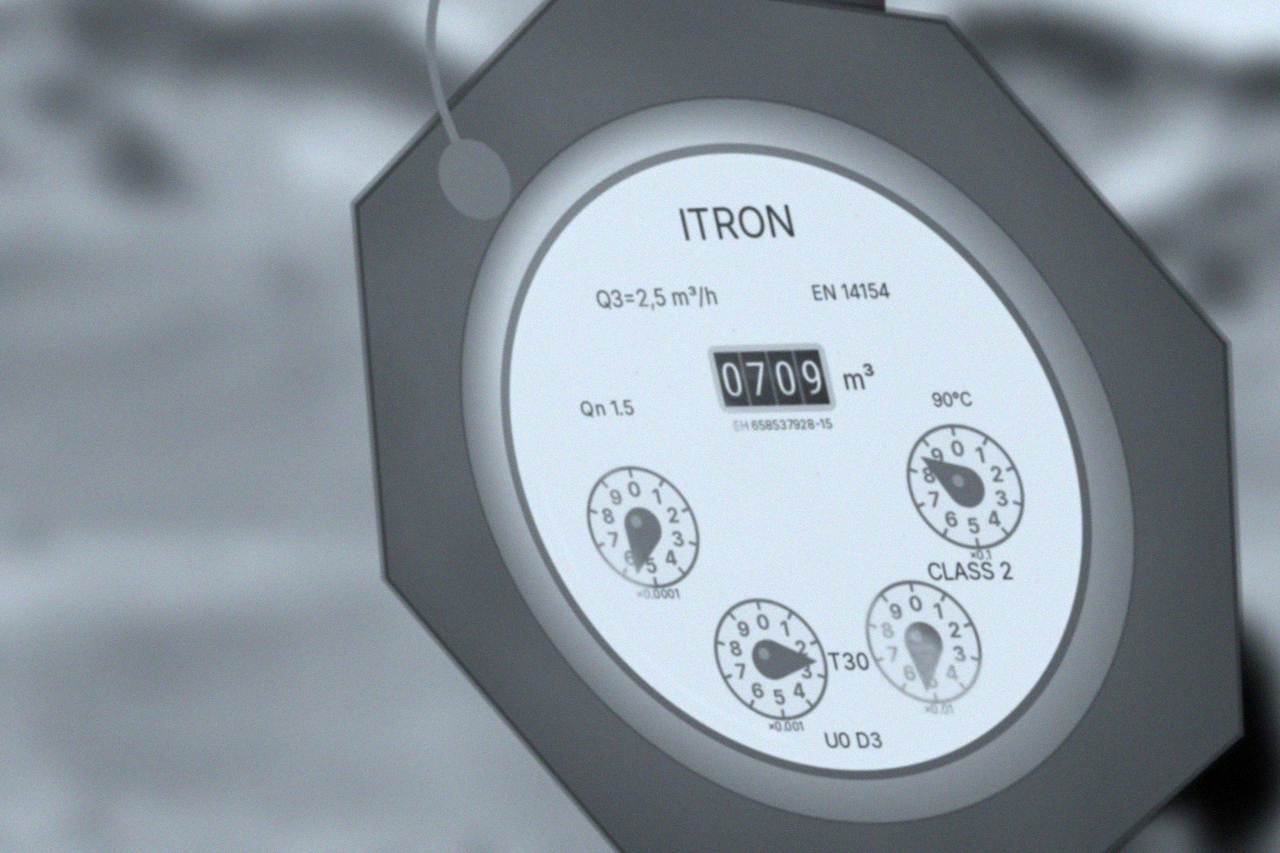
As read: **709.8525** m³
